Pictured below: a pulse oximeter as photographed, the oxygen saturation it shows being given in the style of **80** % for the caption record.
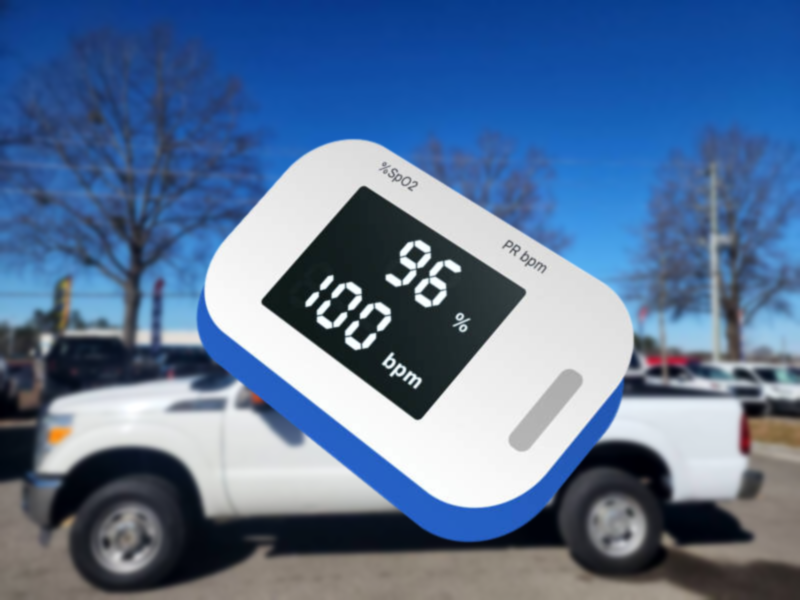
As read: **96** %
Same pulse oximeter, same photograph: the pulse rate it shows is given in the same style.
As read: **100** bpm
